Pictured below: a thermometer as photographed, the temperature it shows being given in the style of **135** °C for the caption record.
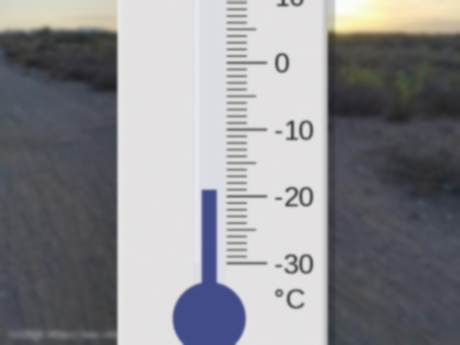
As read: **-19** °C
